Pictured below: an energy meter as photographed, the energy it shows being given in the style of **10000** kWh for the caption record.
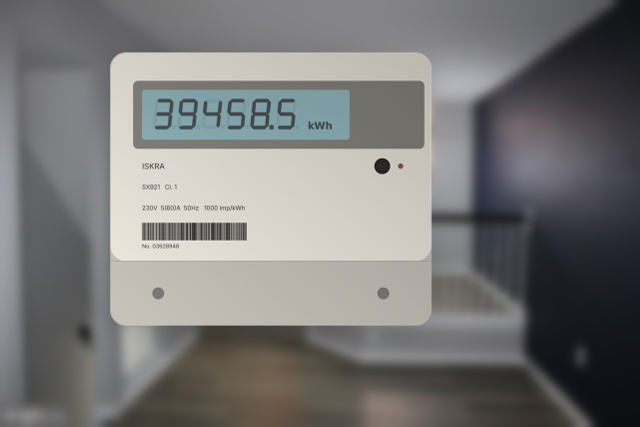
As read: **39458.5** kWh
